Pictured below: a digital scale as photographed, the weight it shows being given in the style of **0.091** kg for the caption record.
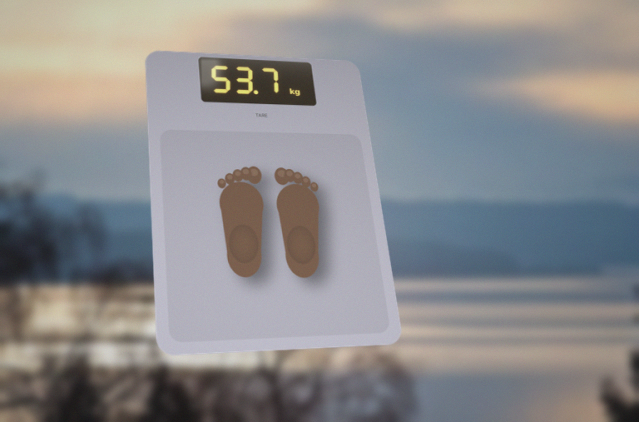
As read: **53.7** kg
